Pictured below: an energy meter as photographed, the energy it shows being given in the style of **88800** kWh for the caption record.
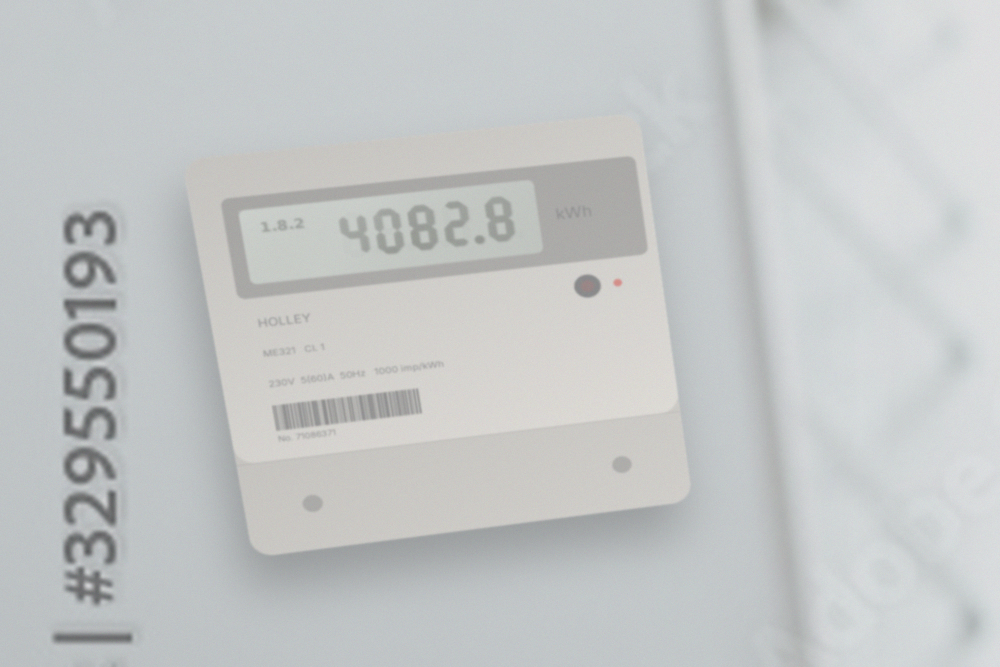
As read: **4082.8** kWh
